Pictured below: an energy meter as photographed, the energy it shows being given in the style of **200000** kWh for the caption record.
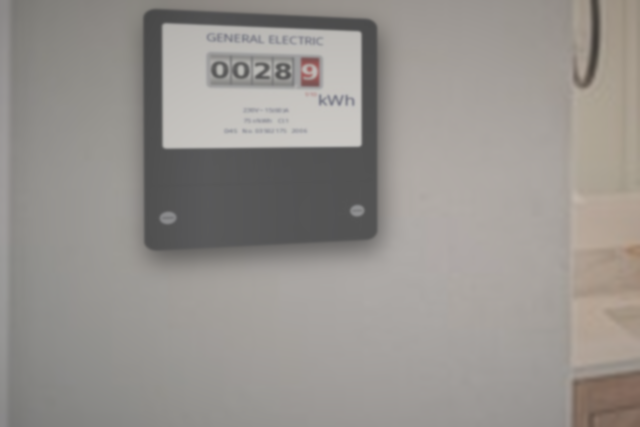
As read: **28.9** kWh
